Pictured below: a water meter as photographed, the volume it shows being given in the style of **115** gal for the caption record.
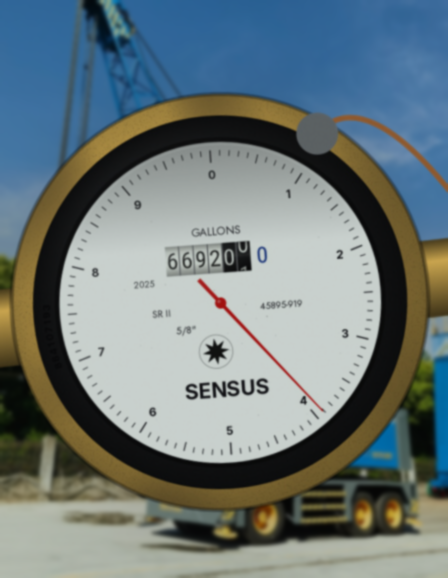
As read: **6692003.9** gal
